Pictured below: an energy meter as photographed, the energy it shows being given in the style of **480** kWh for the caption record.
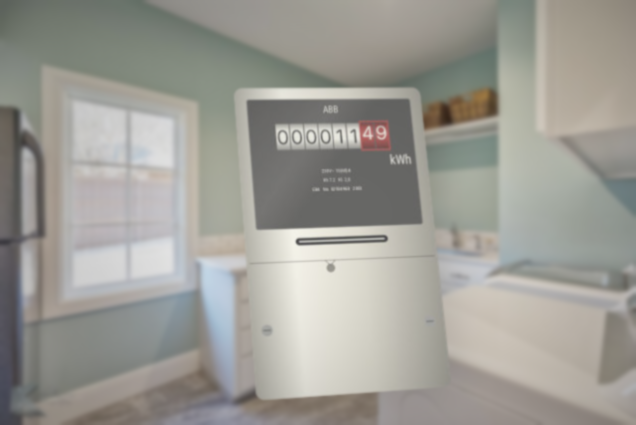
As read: **11.49** kWh
